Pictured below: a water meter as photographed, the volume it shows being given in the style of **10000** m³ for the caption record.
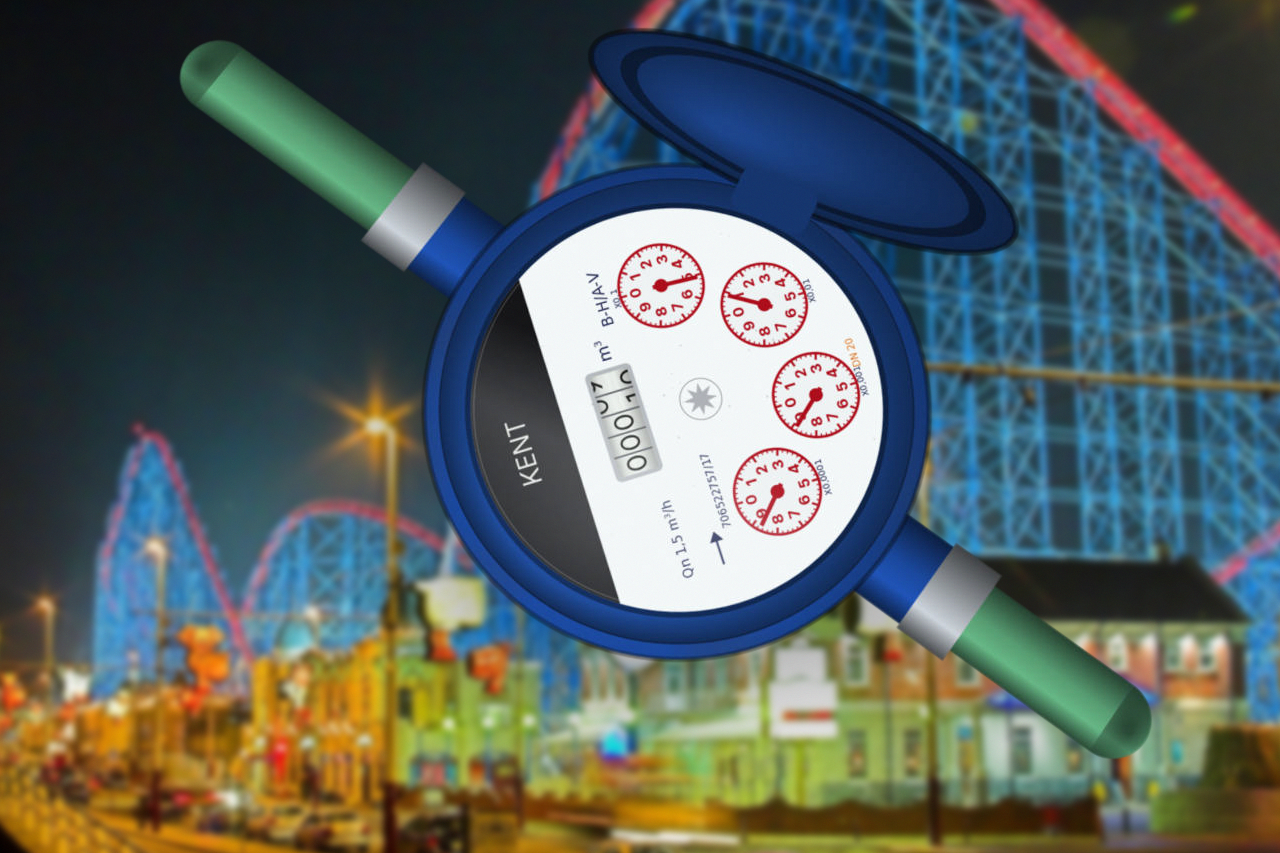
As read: **9.5088** m³
